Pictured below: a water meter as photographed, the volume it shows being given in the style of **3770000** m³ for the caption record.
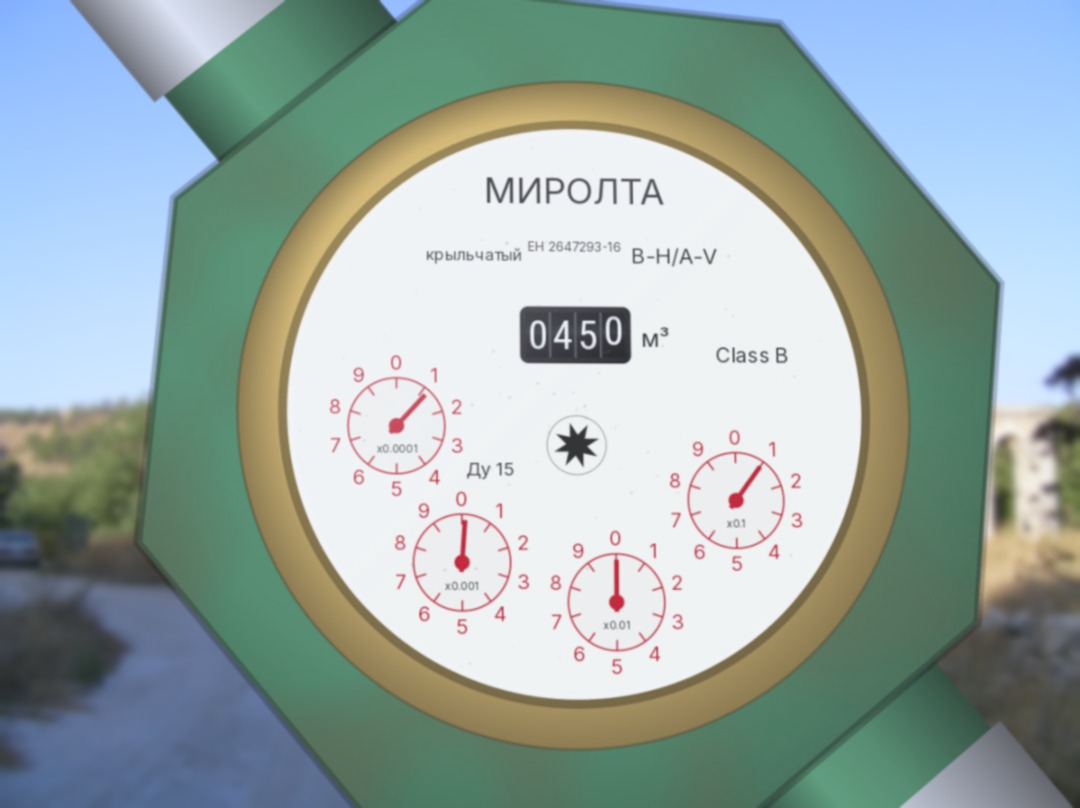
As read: **450.1001** m³
